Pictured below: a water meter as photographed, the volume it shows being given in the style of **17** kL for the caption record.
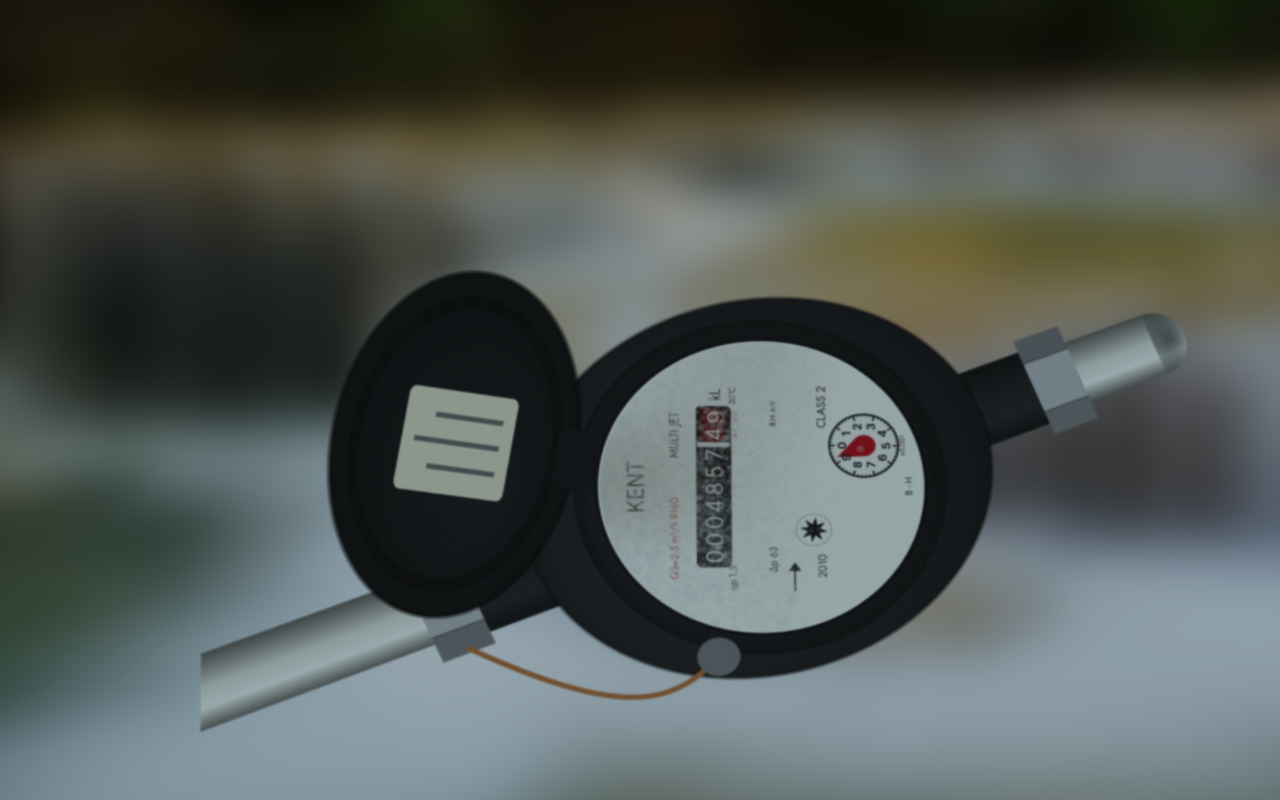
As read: **4857.489** kL
